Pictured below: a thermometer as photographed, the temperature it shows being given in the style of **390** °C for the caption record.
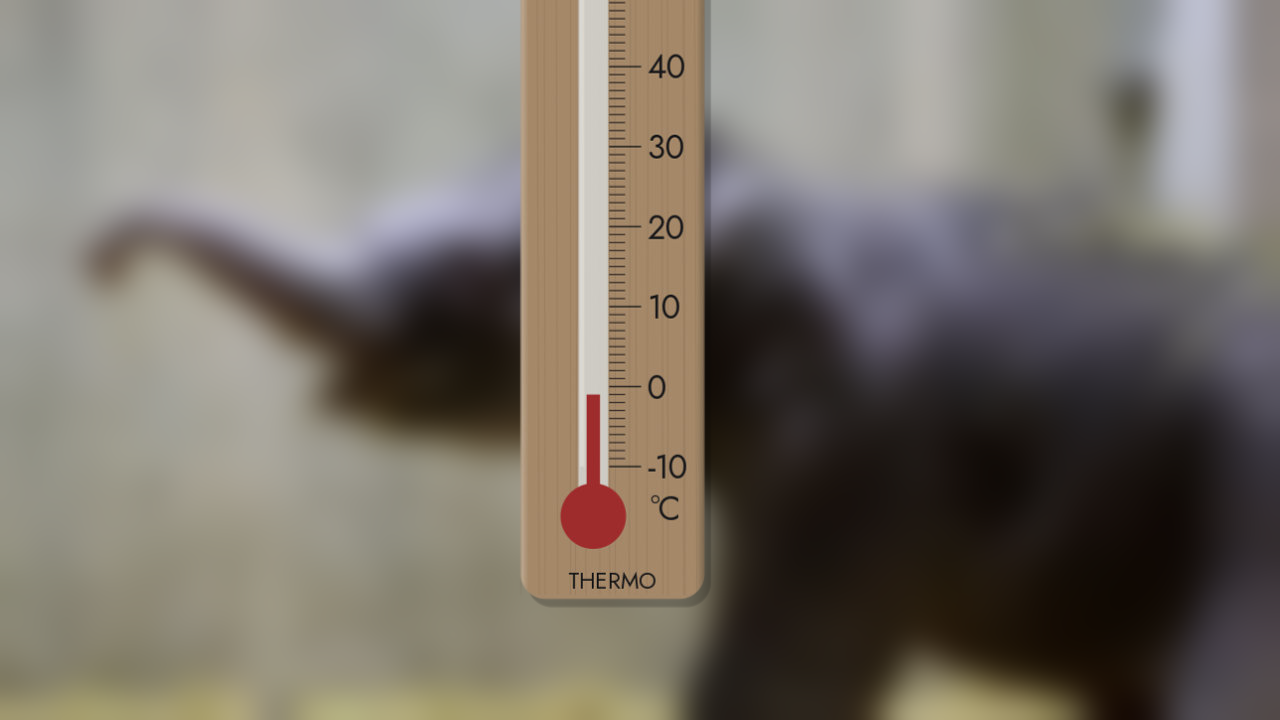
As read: **-1** °C
